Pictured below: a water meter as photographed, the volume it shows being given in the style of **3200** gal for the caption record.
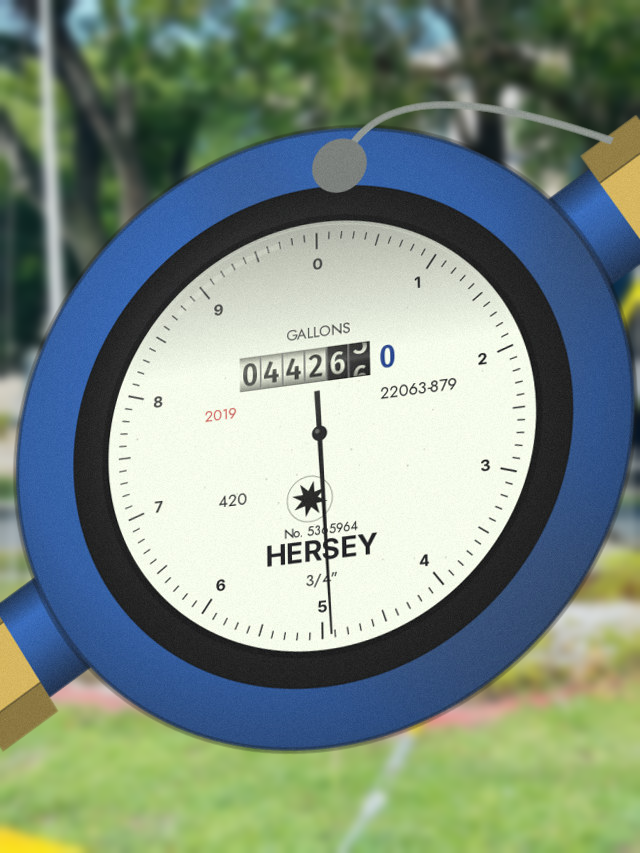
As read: **442654.9** gal
